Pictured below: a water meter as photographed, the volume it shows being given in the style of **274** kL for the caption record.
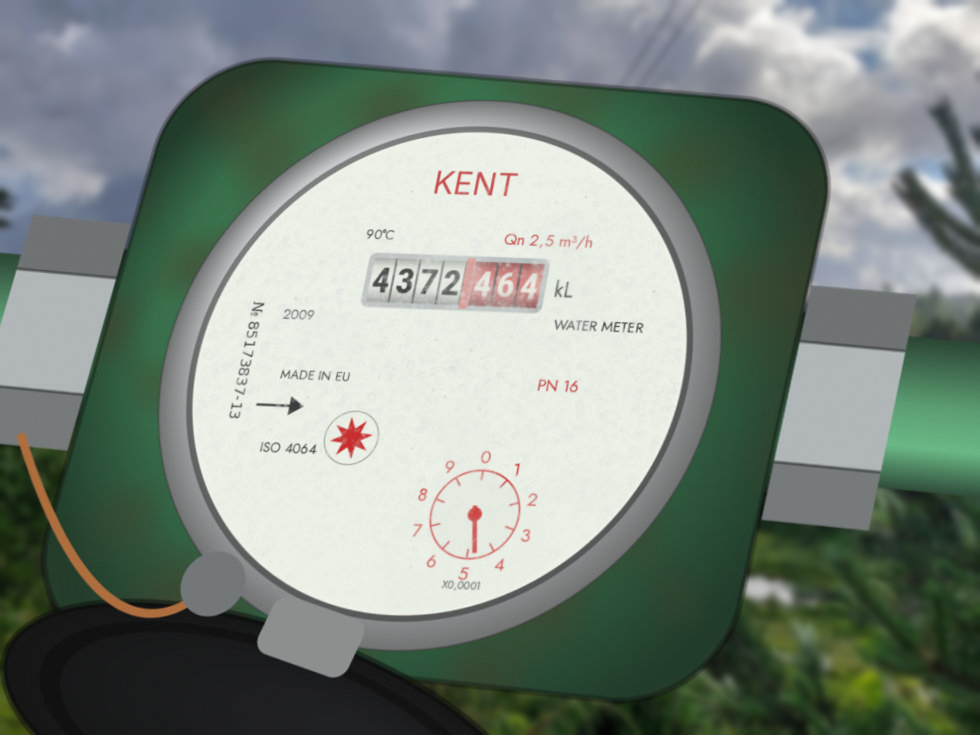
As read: **4372.4644** kL
